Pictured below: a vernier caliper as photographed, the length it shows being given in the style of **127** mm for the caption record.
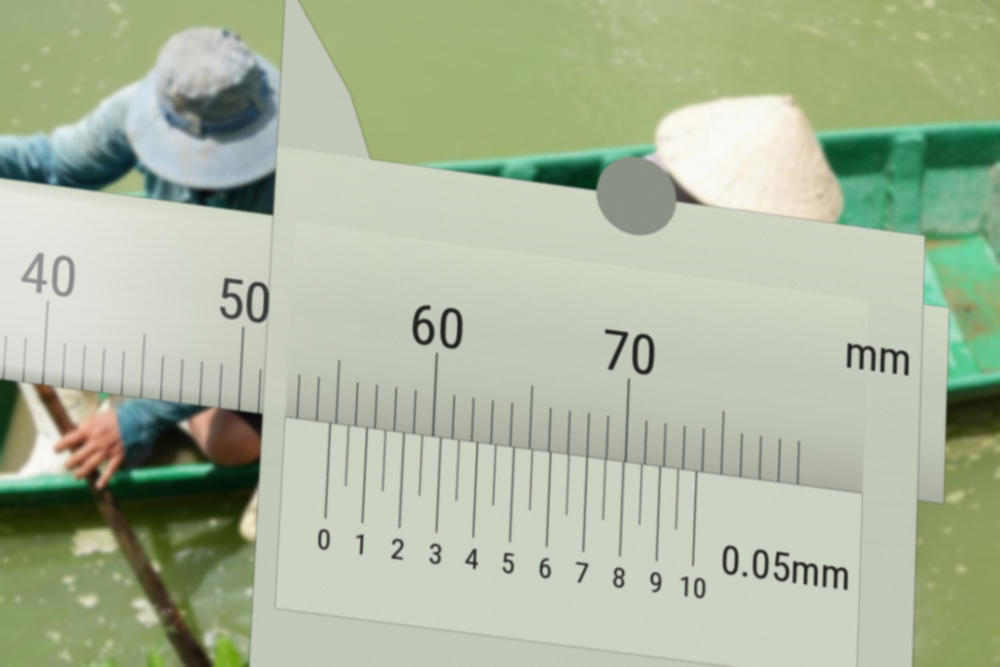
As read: **54.7** mm
